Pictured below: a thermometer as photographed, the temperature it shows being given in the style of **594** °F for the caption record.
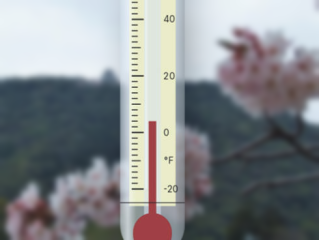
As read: **4** °F
